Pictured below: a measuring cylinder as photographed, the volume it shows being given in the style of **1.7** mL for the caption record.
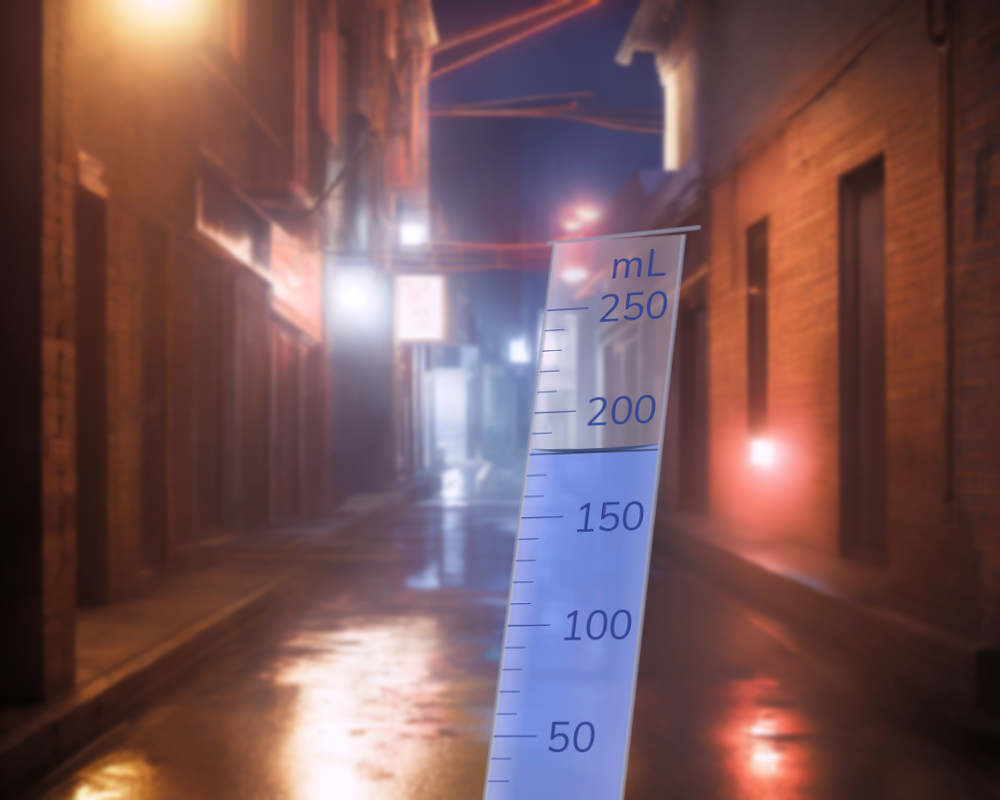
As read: **180** mL
